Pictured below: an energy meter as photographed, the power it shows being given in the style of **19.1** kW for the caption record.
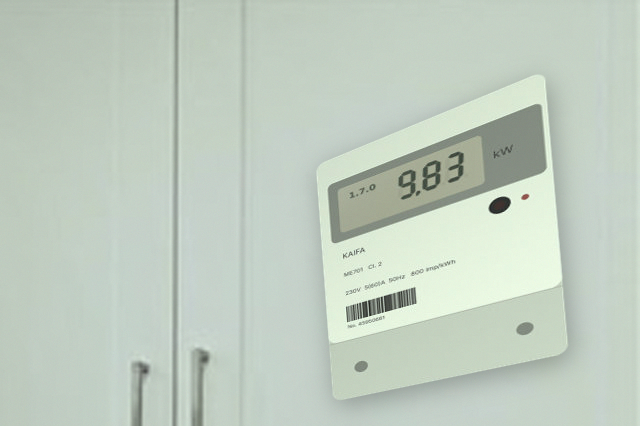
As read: **9.83** kW
